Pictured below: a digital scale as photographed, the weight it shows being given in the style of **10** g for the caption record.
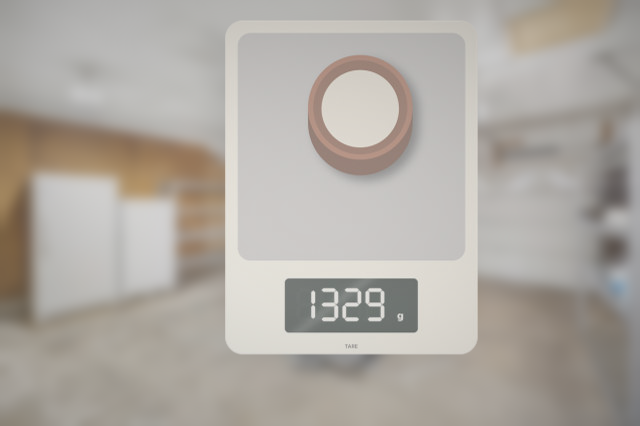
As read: **1329** g
